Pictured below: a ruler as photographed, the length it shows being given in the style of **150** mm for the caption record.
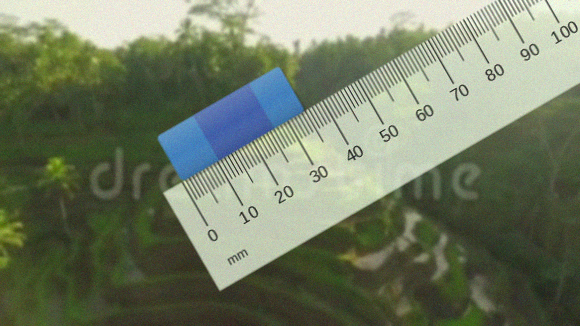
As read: **35** mm
